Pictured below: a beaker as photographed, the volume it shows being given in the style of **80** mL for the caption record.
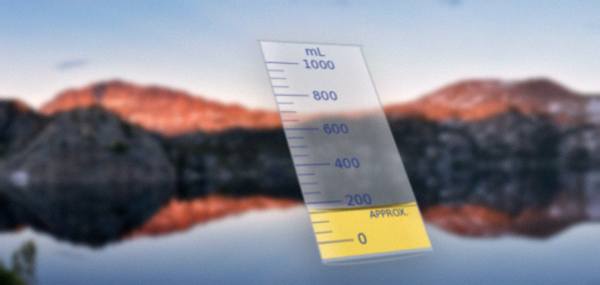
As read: **150** mL
